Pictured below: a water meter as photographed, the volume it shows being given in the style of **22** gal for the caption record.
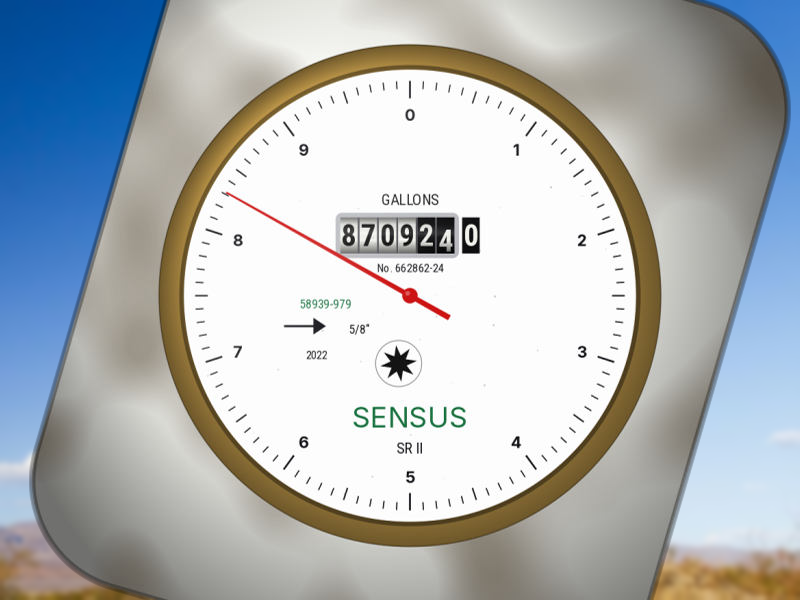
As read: **8709238.3** gal
